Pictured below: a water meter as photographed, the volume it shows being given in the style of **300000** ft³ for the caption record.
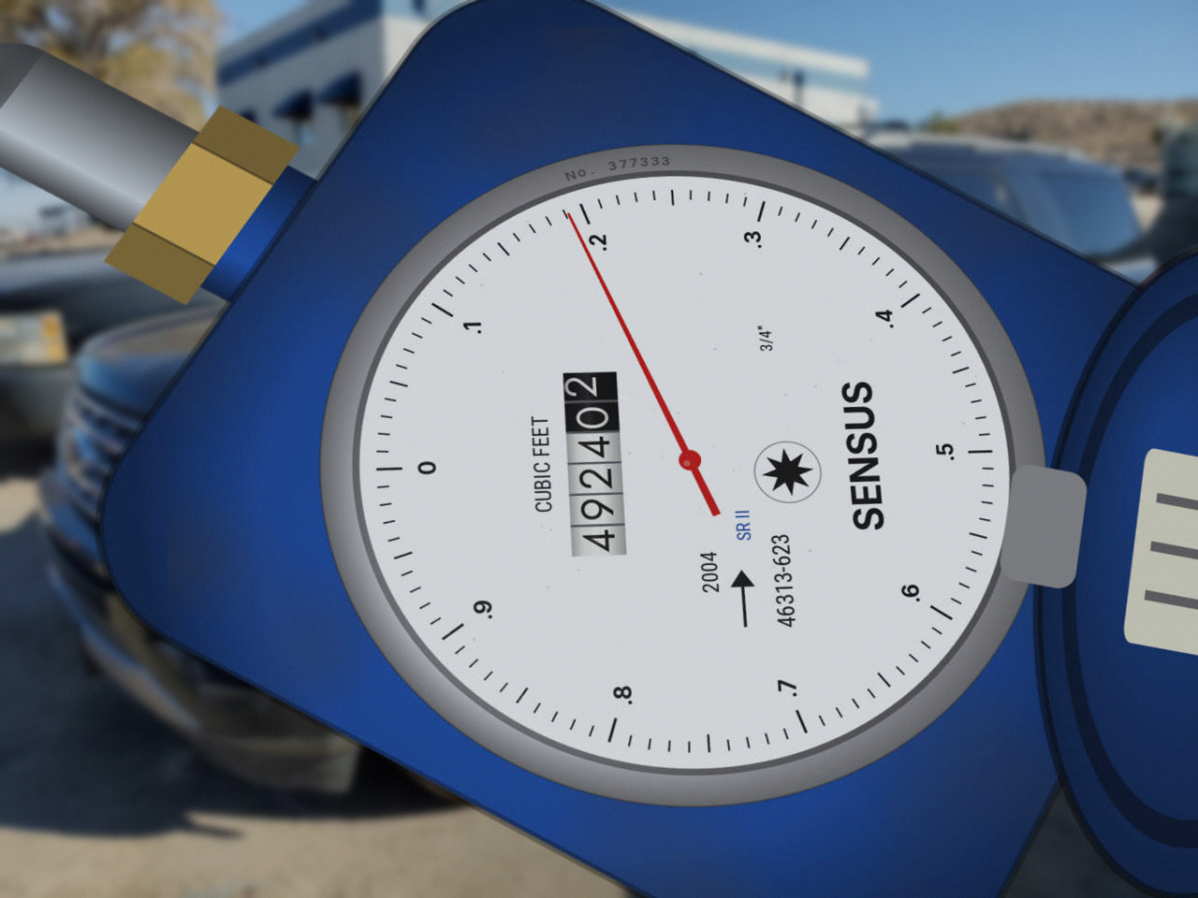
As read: **492402.19** ft³
